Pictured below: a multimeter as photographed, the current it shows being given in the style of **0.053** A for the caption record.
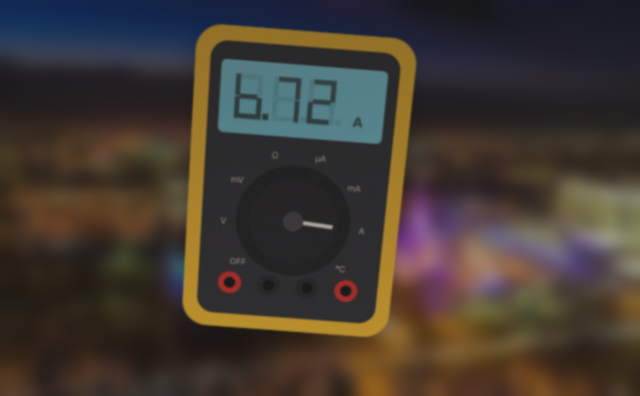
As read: **6.72** A
